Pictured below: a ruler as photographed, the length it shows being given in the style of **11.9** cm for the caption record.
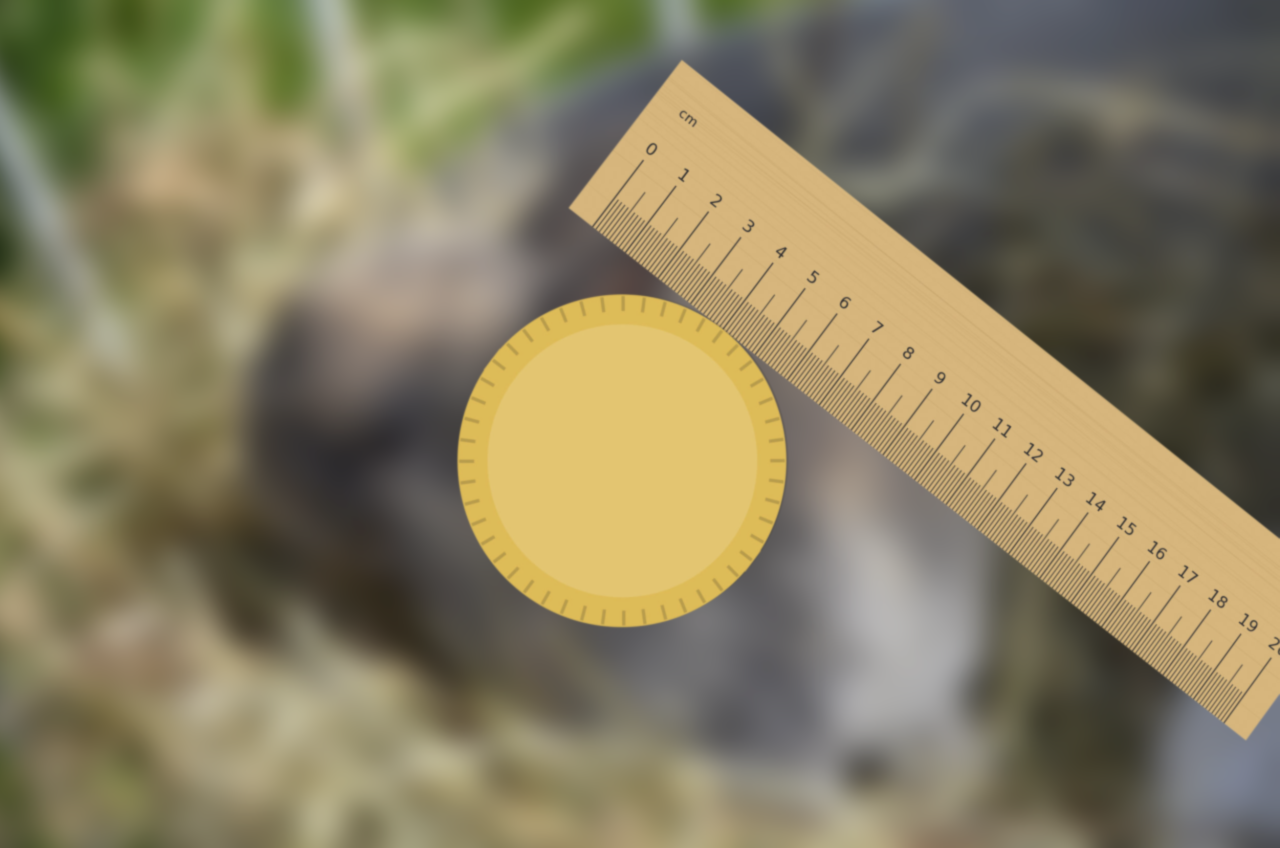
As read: **8** cm
